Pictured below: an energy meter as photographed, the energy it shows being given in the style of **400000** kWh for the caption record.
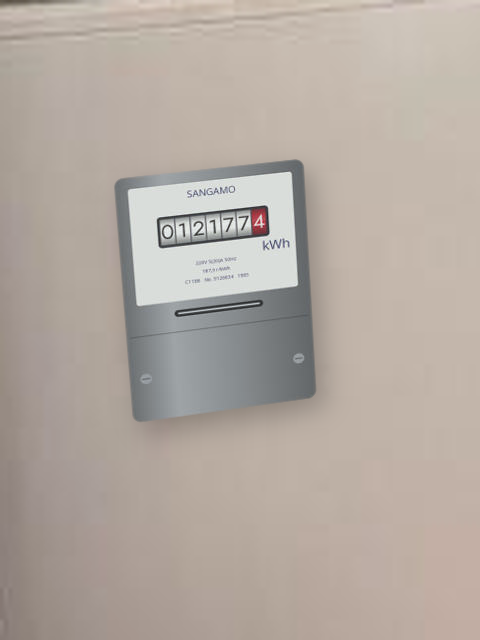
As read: **12177.4** kWh
